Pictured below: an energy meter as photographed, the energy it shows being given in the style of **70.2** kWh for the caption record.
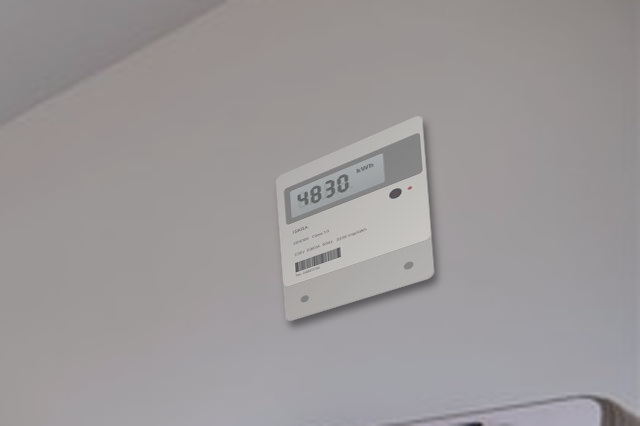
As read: **4830** kWh
